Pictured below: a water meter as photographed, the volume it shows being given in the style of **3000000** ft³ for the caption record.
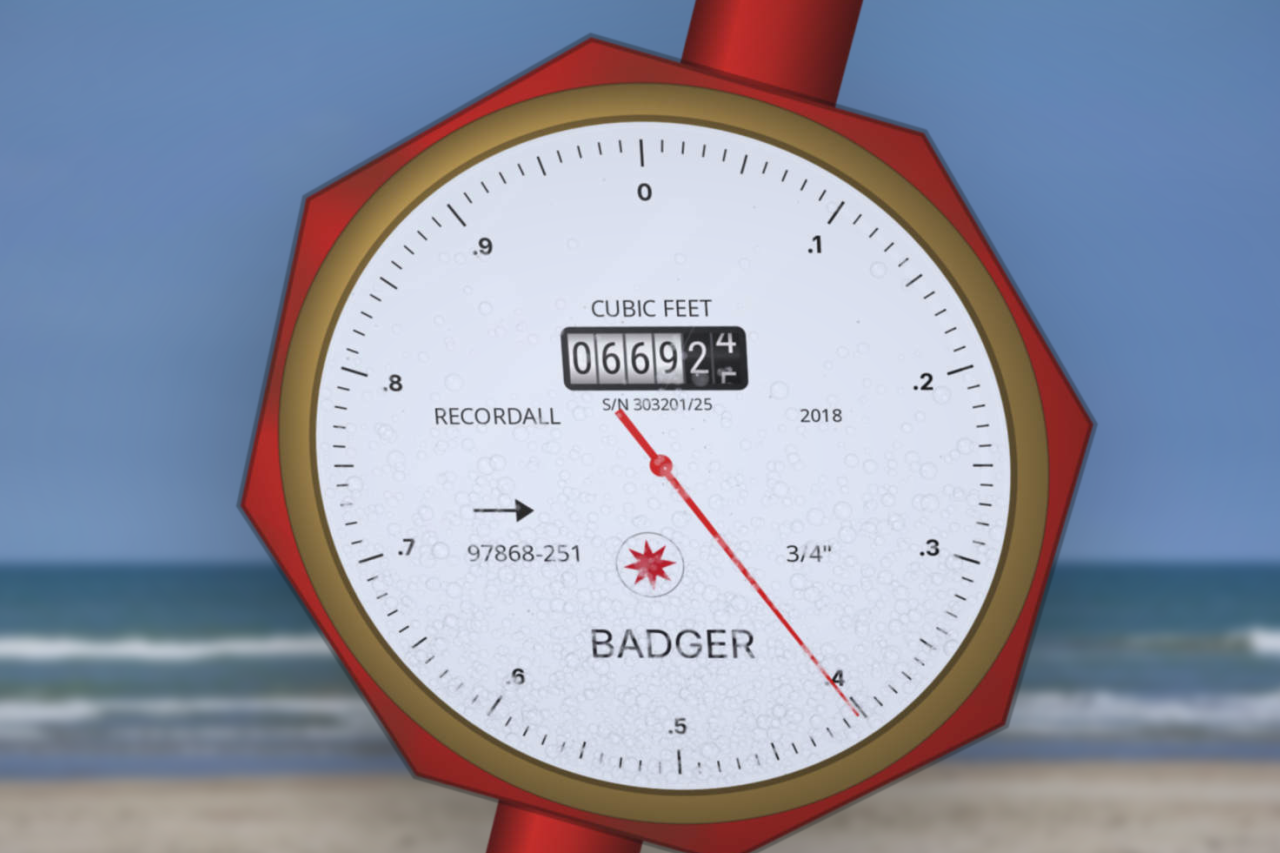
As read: **66924.40** ft³
